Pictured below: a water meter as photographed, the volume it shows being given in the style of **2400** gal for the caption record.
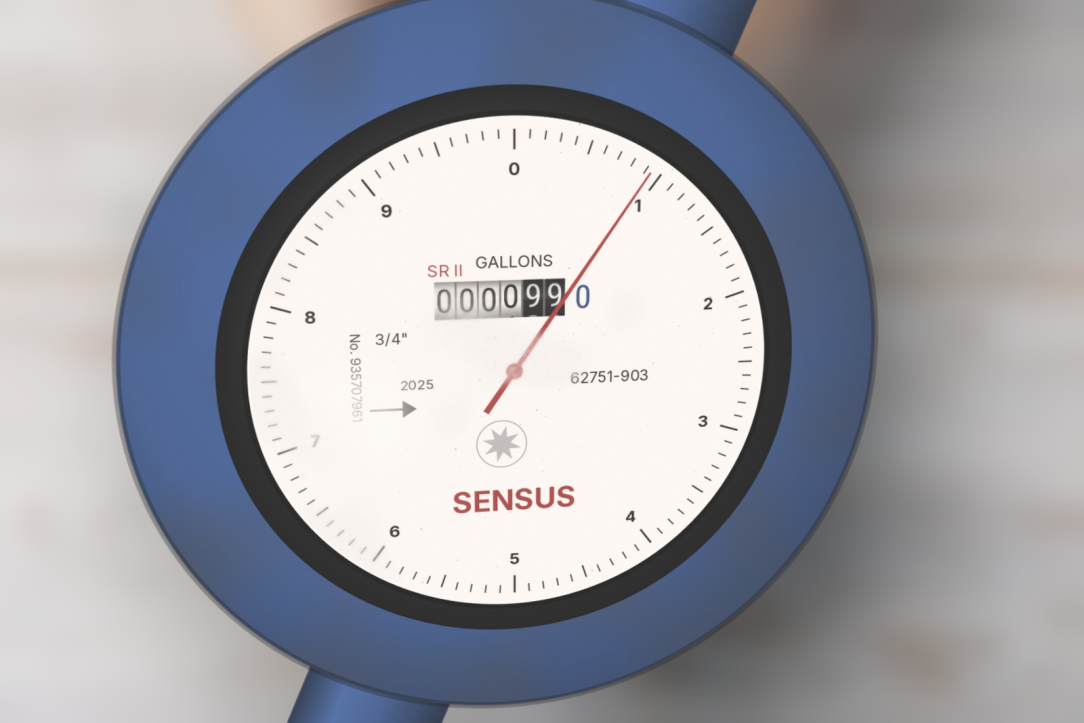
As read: **990.9** gal
